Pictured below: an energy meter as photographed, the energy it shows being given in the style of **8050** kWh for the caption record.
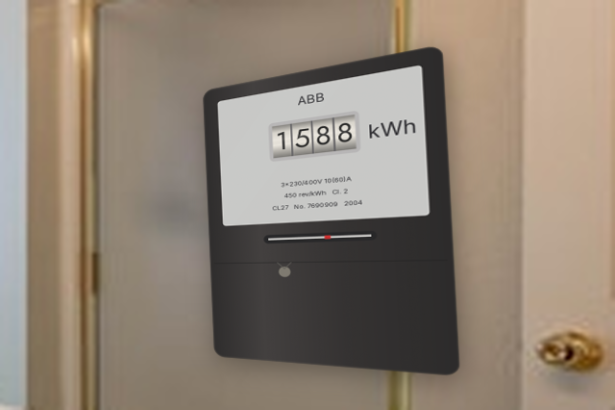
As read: **1588** kWh
